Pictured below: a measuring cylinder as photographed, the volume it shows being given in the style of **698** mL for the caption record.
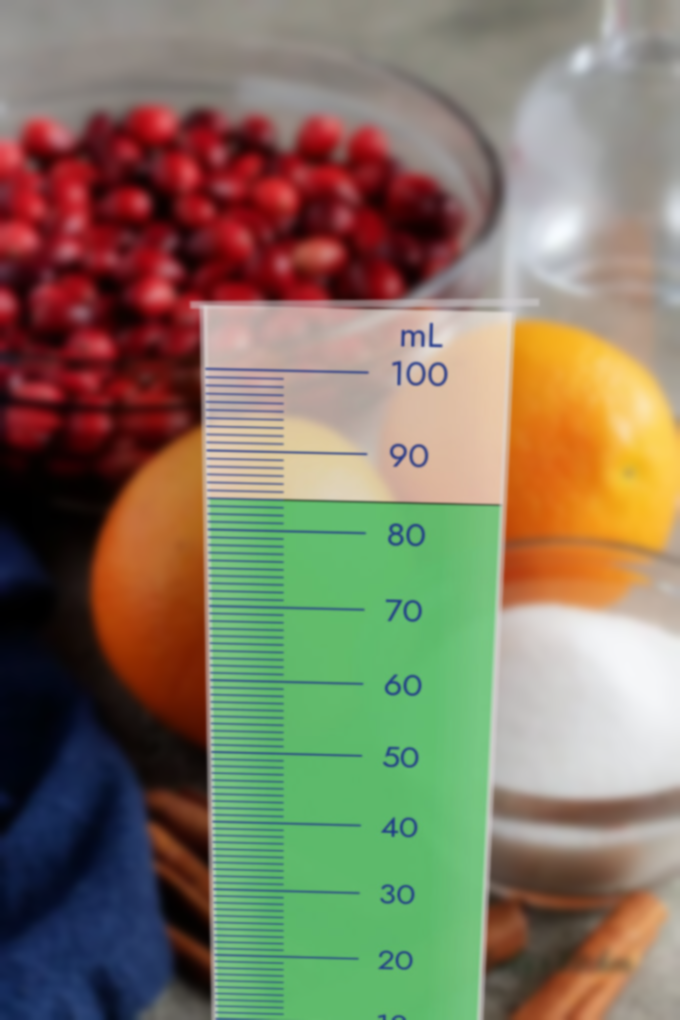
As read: **84** mL
